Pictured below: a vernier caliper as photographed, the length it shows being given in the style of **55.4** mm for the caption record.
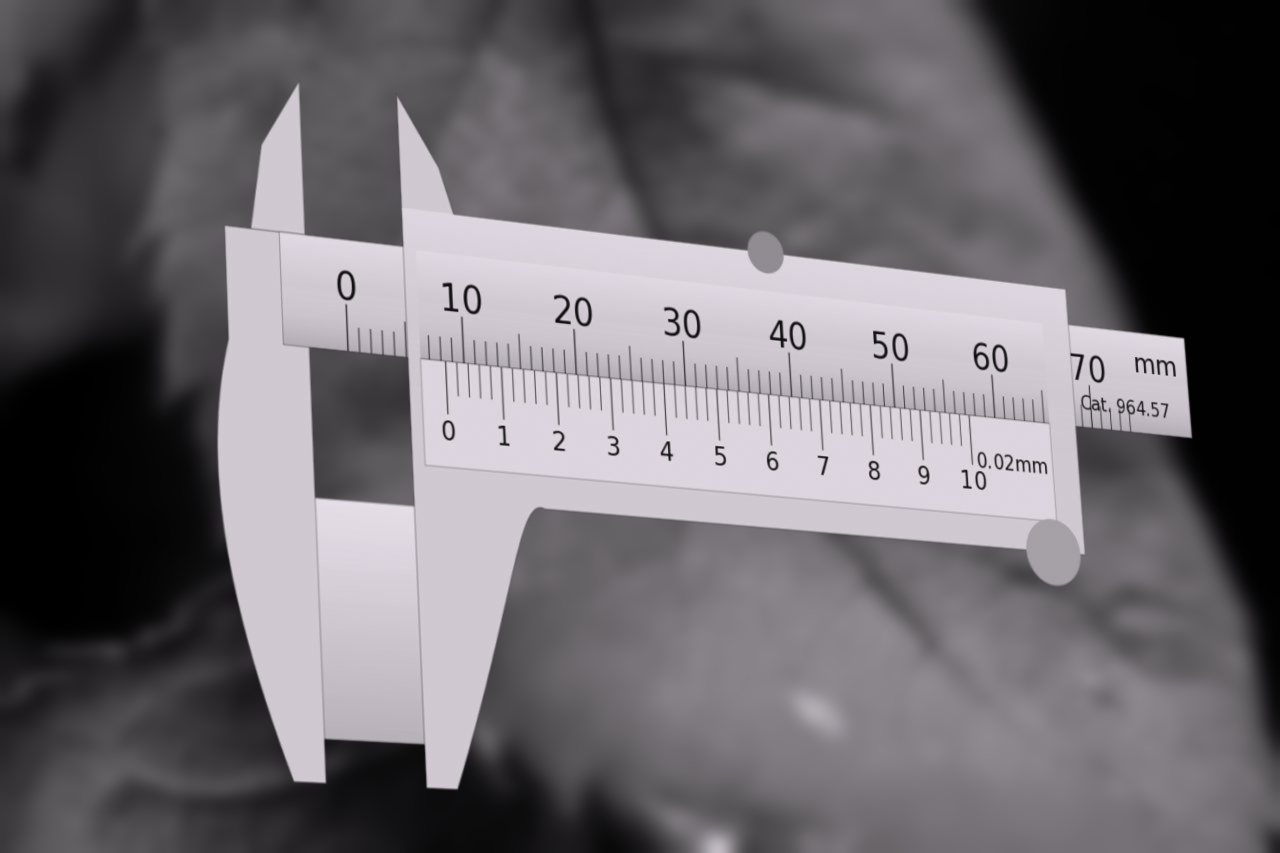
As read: **8.4** mm
